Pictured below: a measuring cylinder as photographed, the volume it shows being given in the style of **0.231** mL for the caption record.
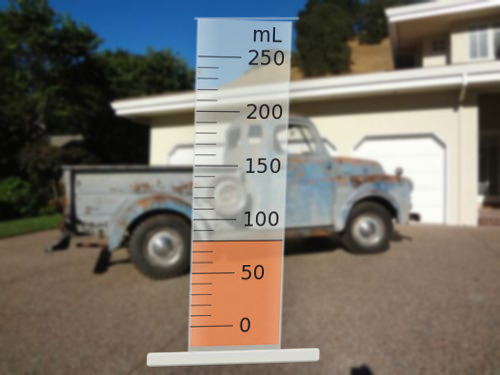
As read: **80** mL
